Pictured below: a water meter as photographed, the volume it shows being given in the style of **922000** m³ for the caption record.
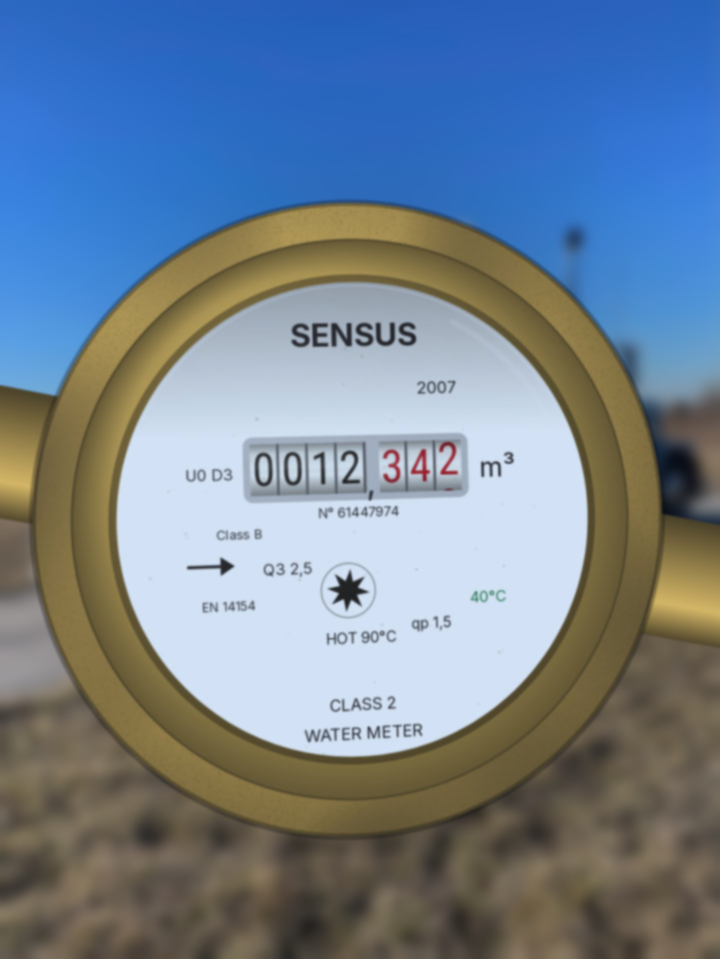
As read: **12.342** m³
